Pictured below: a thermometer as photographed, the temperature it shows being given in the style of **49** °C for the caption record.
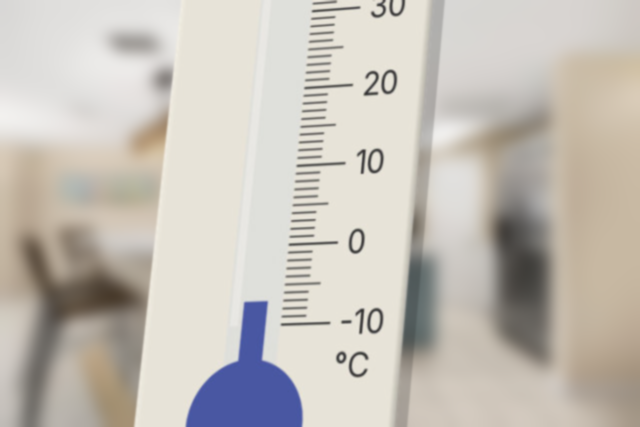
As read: **-7** °C
